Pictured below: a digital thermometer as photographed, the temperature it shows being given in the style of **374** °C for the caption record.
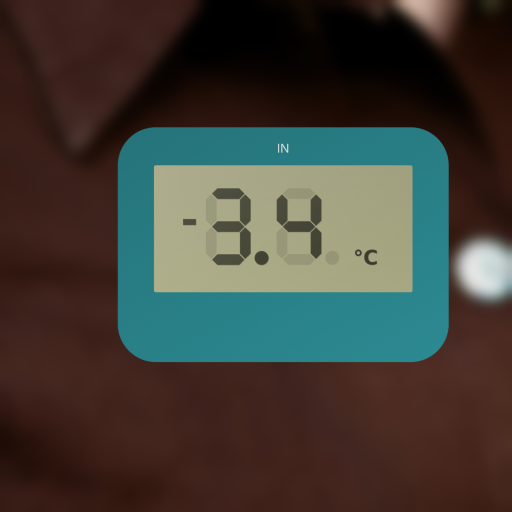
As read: **-3.4** °C
